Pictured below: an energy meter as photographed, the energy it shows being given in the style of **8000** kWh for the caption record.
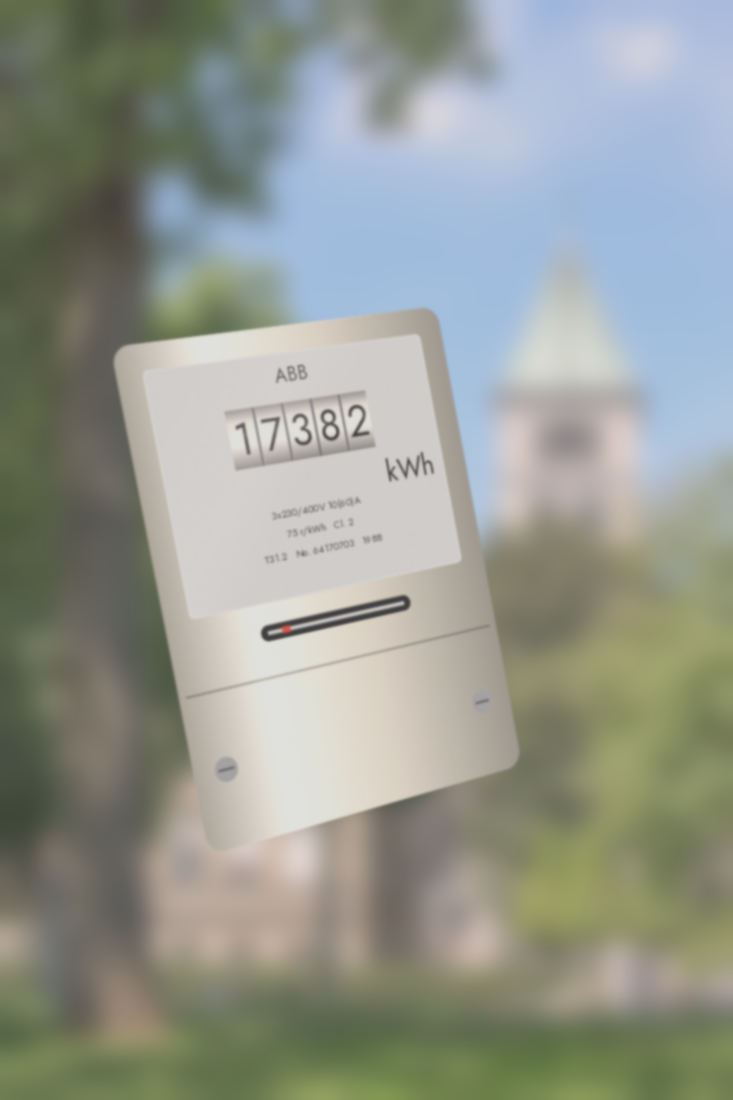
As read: **17382** kWh
